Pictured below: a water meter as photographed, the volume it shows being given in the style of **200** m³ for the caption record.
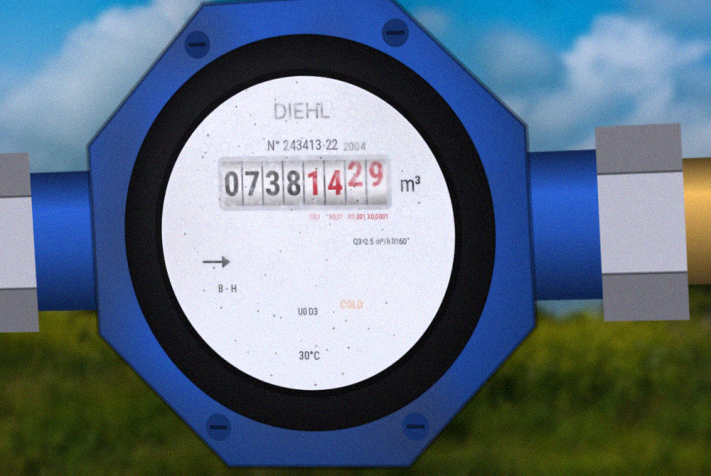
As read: **738.1429** m³
